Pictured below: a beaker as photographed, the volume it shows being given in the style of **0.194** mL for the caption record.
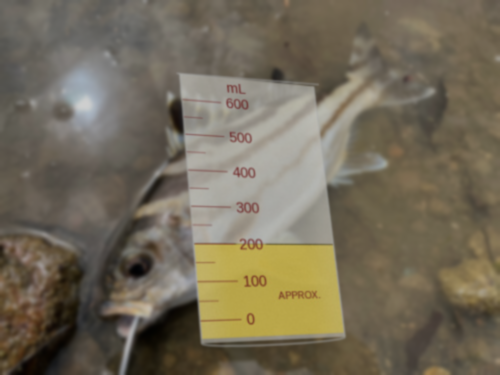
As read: **200** mL
